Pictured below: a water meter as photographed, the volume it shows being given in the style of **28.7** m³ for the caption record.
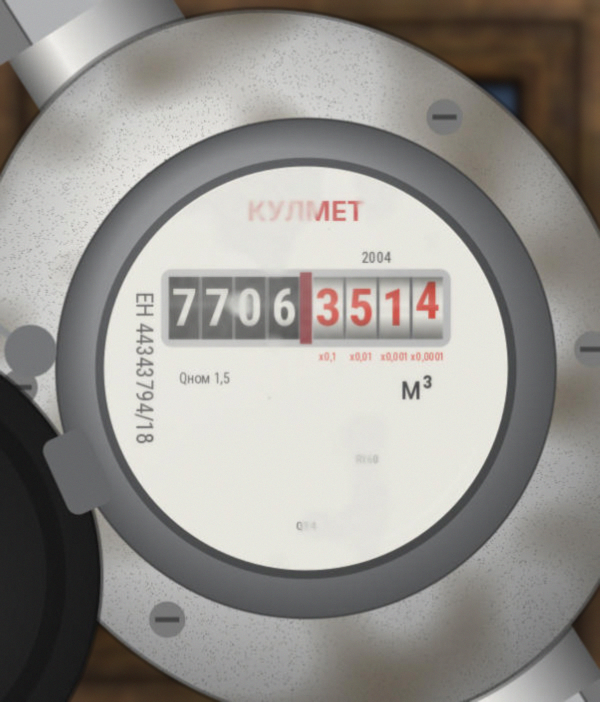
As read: **7706.3514** m³
